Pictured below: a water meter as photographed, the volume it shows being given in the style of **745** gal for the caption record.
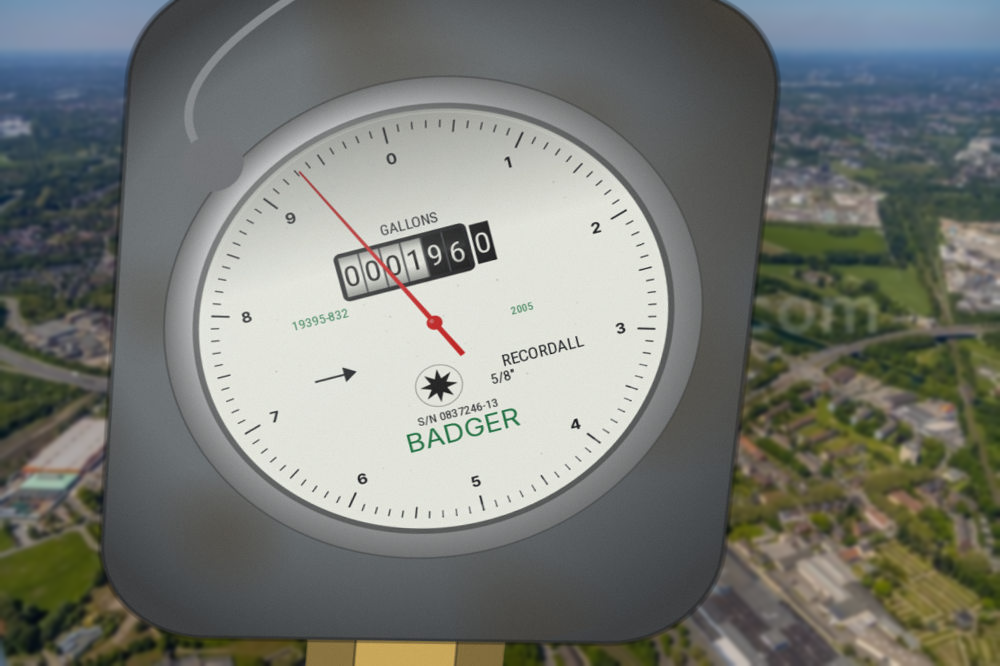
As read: **1959.3** gal
